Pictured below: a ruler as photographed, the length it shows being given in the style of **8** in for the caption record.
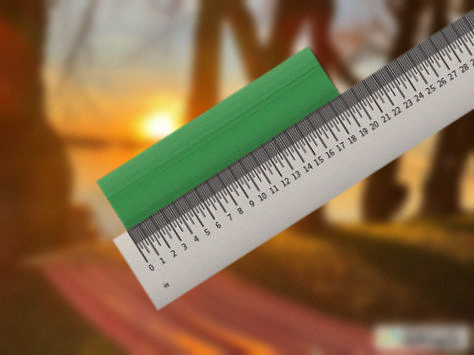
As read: **19** in
